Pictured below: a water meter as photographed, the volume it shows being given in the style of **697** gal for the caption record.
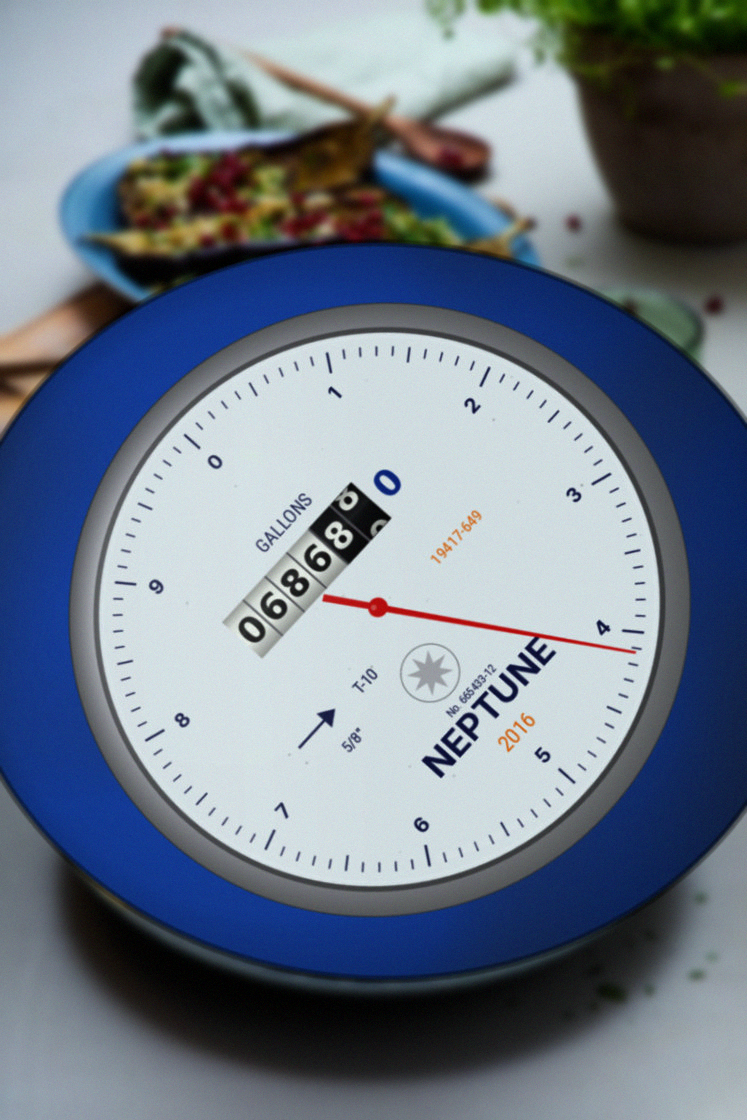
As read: **686884.1** gal
